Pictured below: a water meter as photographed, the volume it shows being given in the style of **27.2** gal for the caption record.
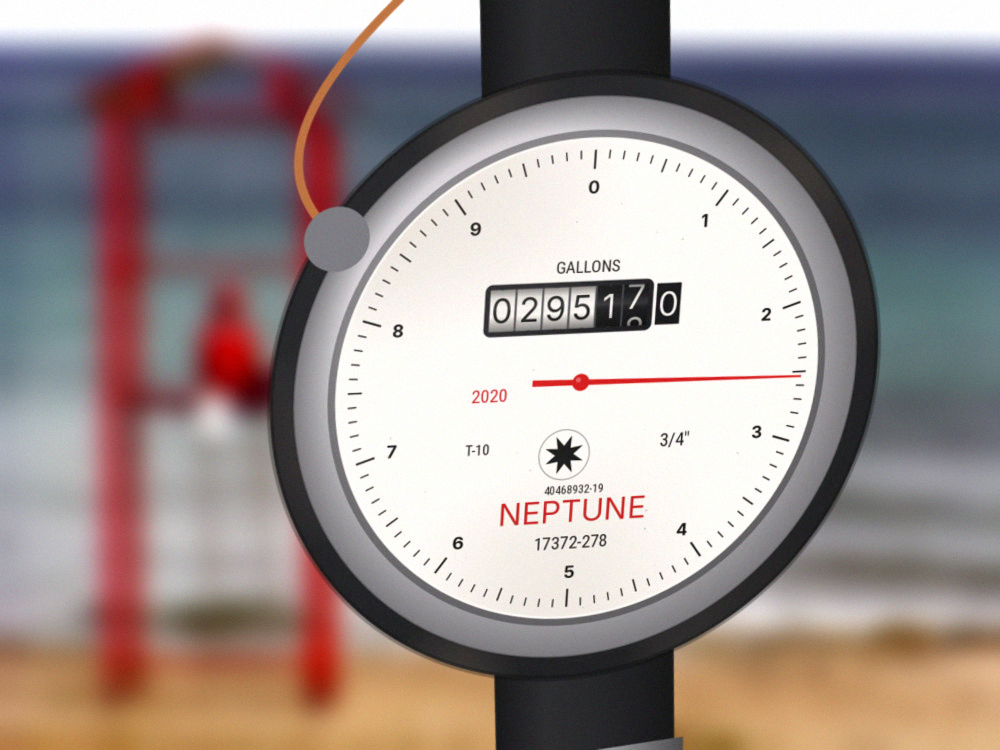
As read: **295172.5** gal
